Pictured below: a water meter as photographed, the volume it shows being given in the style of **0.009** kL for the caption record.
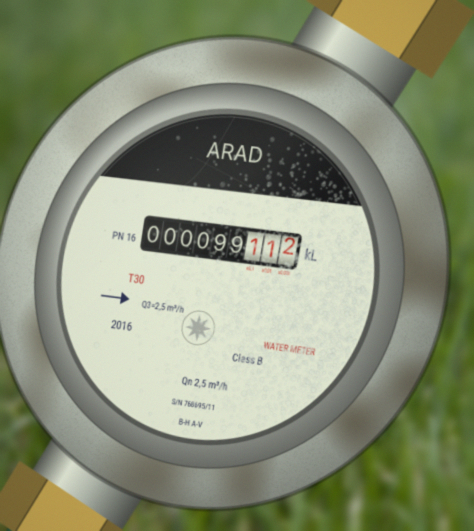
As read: **99.112** kL
